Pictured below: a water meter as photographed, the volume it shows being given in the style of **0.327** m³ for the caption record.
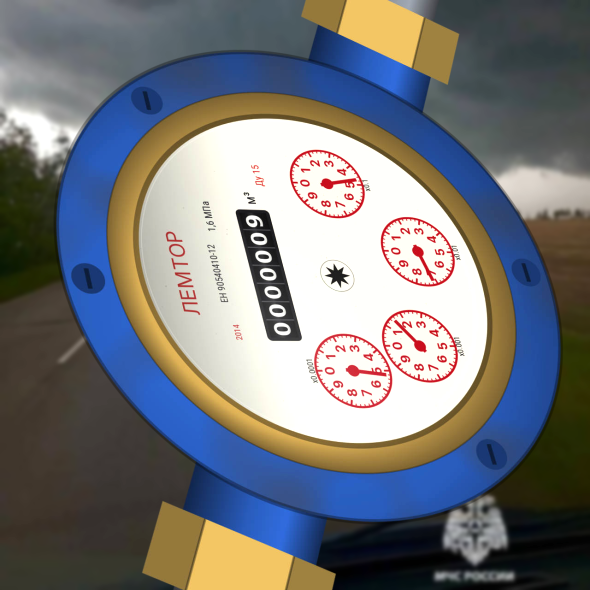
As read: **9.4715** m³
